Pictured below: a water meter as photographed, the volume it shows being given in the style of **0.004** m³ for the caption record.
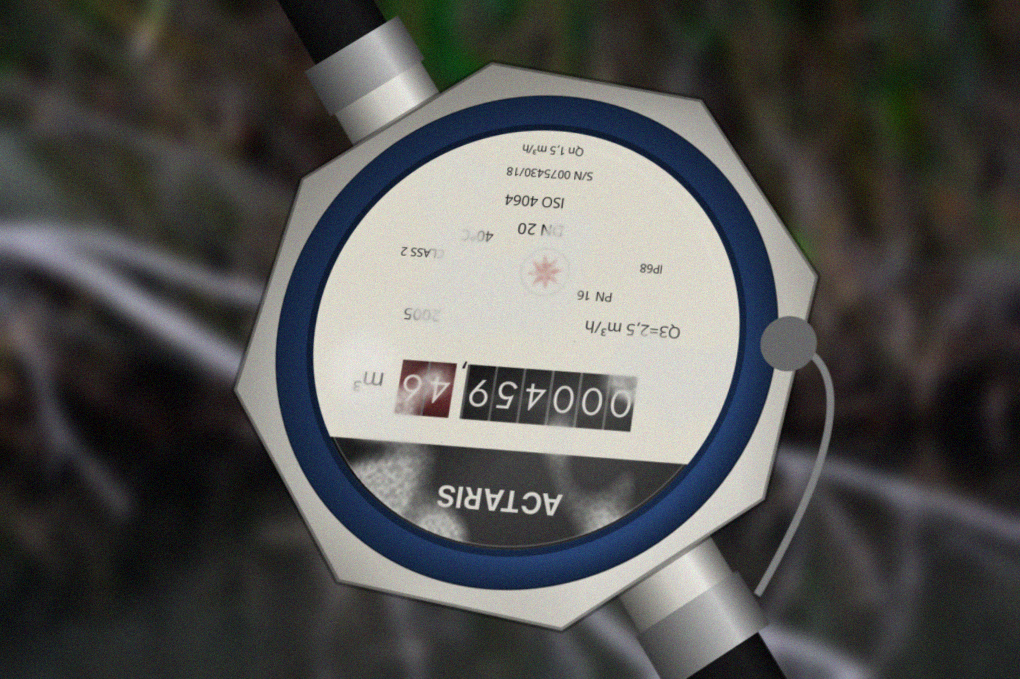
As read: **459.46** m³
